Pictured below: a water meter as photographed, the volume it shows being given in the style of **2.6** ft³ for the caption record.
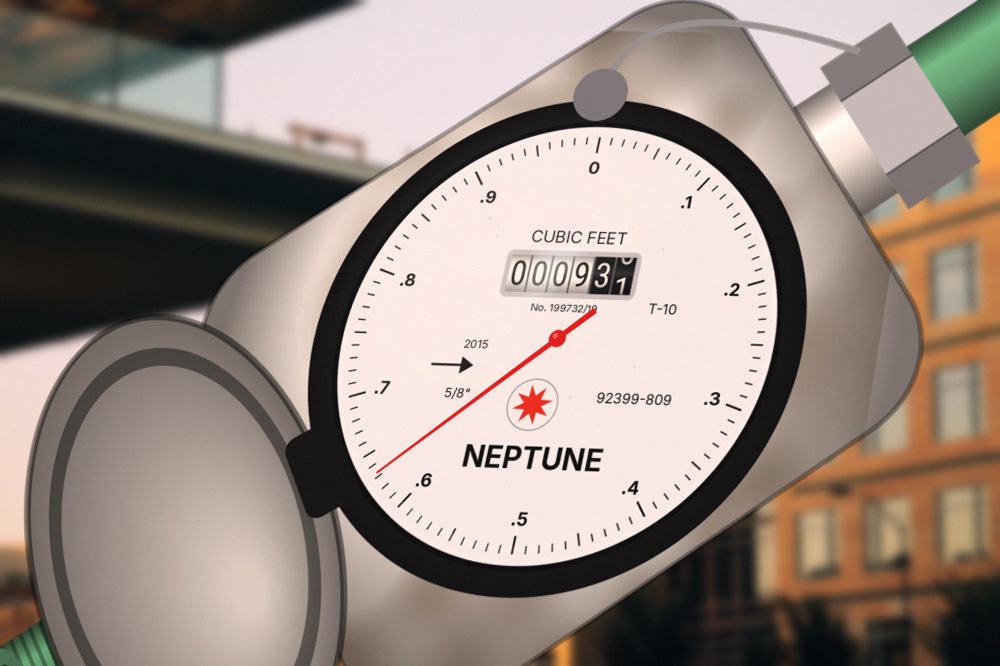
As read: **930.63** ft³
